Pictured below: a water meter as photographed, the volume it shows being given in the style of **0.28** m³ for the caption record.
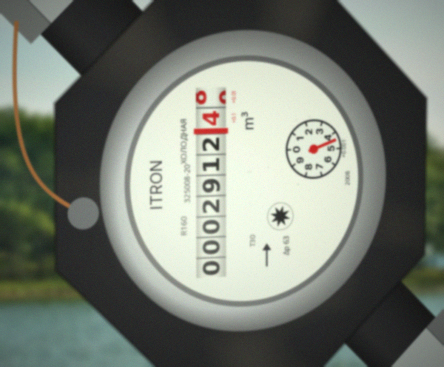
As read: **2912.484** m³
